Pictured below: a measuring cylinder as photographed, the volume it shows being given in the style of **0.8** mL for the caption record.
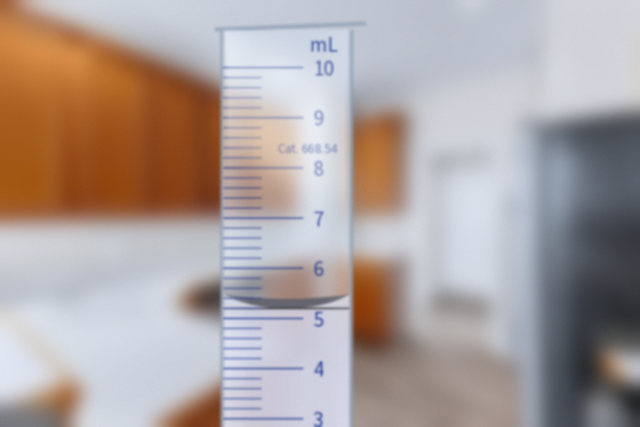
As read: **5.2** mL
